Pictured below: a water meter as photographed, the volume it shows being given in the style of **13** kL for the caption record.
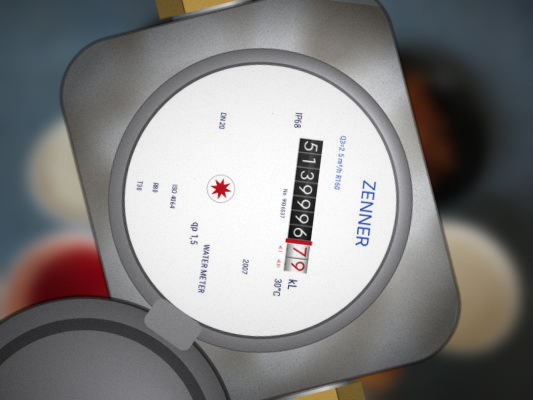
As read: **5139996.79** kL
